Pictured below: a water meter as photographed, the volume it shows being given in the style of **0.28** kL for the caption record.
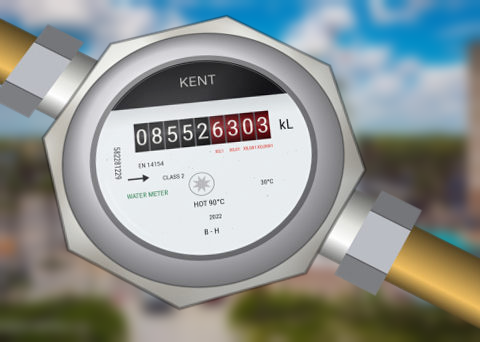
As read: **8552.6303** kL
